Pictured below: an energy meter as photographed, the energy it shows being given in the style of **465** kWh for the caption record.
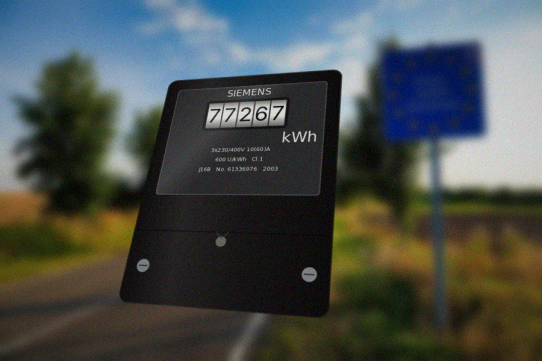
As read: **77267** kWh
